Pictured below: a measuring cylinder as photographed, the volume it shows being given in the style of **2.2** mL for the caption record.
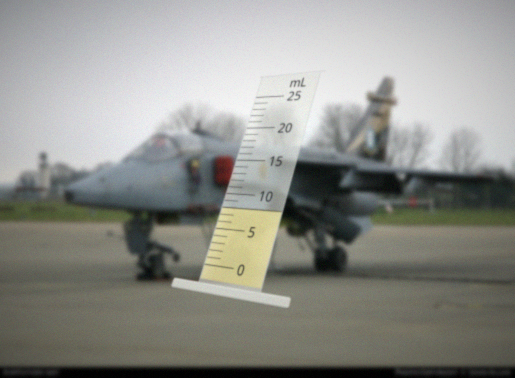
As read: **8** mL
